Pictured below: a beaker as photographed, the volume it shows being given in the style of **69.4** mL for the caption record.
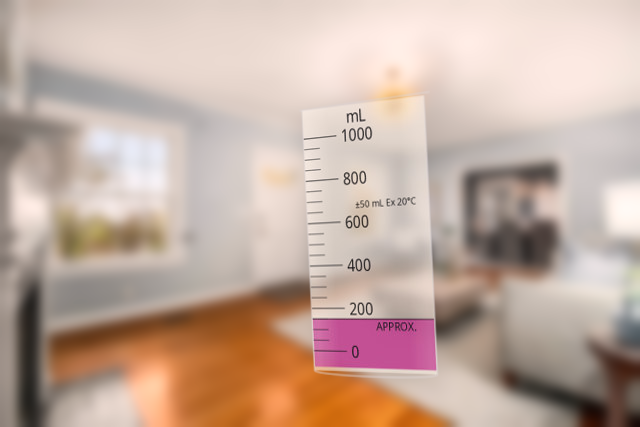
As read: **150** mL
